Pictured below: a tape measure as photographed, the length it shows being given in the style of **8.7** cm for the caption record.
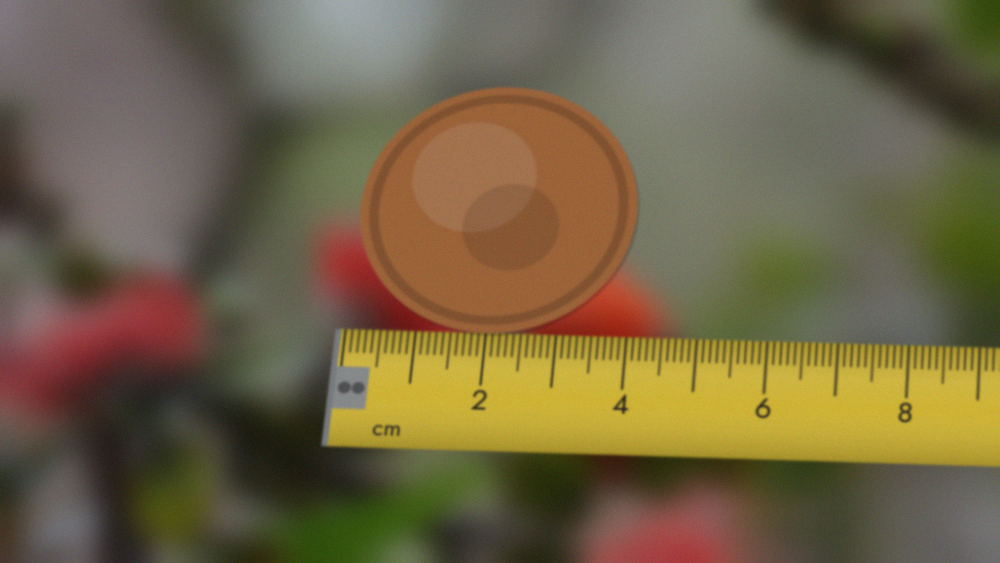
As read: **4** cm
